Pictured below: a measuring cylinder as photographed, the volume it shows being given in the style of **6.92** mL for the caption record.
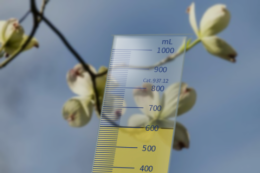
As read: **600** mL
